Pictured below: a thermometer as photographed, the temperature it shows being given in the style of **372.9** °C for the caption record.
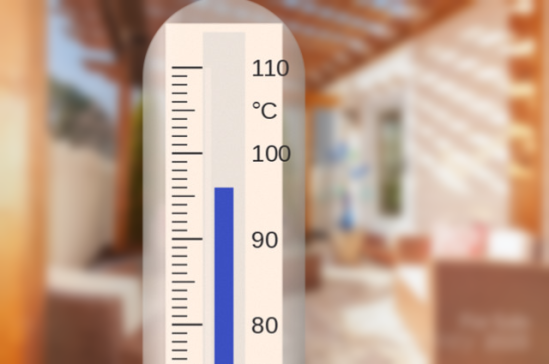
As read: **96** °C
